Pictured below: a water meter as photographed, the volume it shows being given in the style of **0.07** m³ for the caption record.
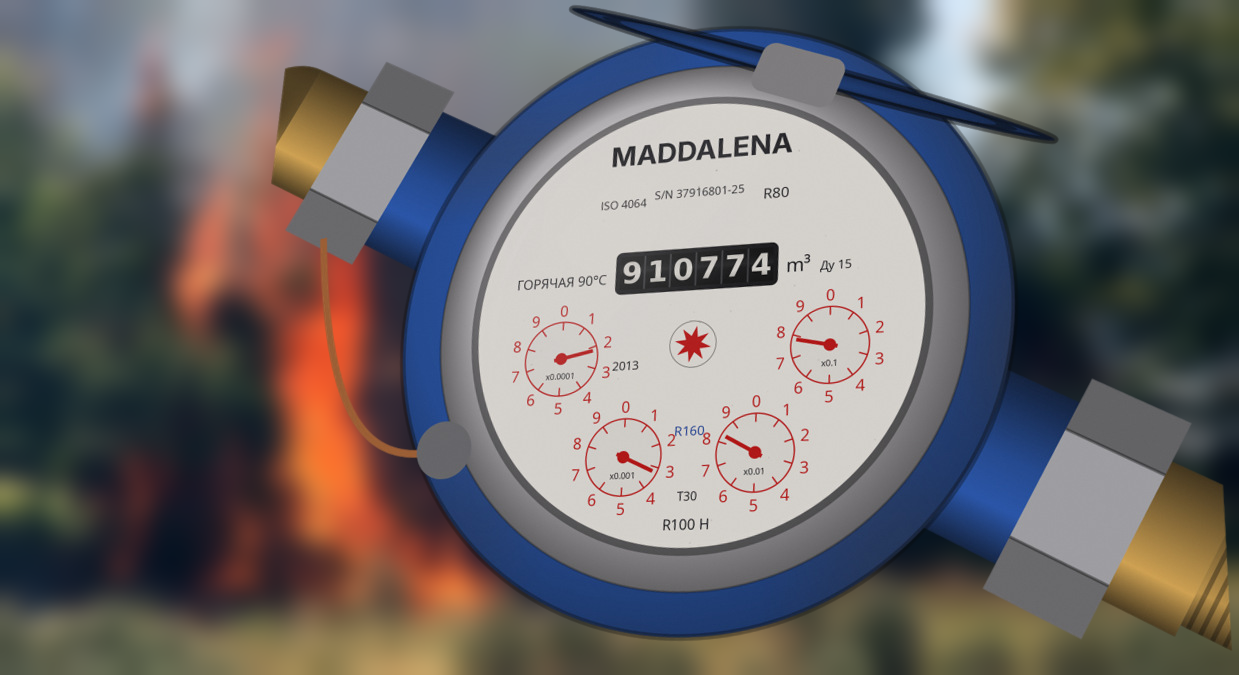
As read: **910774.7832** m³
